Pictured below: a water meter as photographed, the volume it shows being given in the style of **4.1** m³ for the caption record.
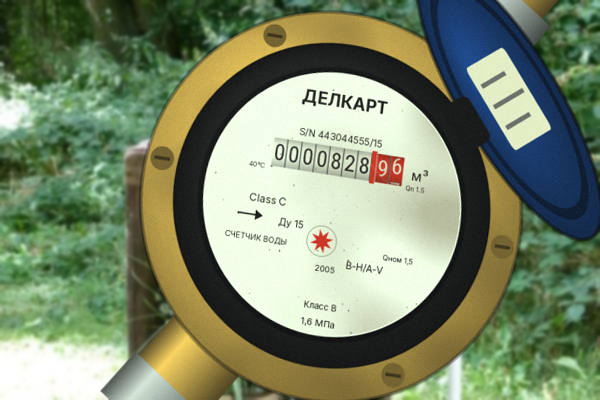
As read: **828.96** m³
